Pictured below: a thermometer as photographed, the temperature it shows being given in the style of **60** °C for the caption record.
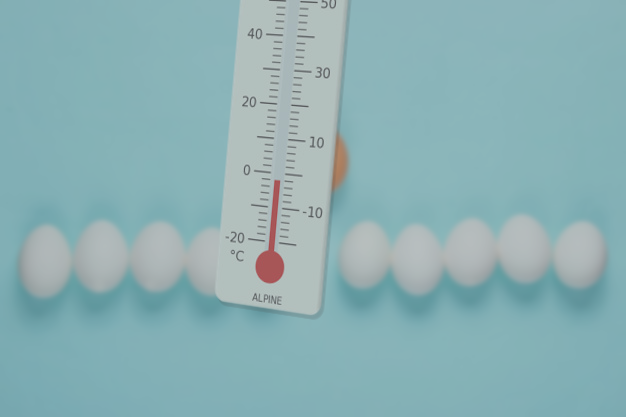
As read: **-2** °C
